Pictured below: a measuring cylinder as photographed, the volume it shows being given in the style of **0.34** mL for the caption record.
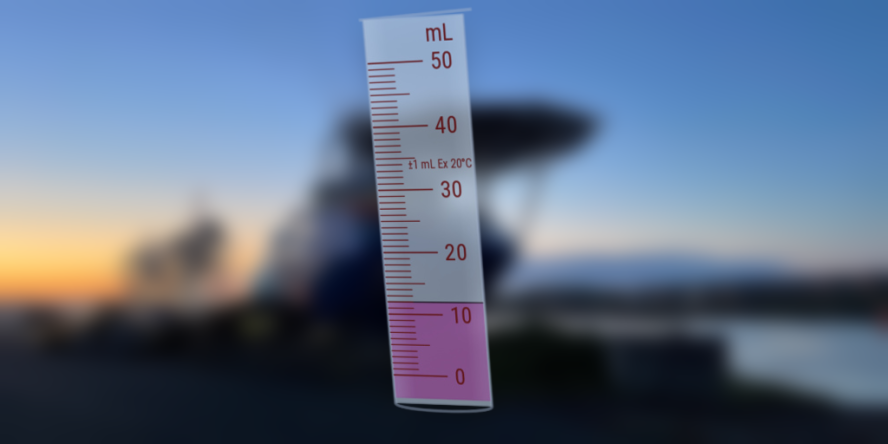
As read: **12** mL
